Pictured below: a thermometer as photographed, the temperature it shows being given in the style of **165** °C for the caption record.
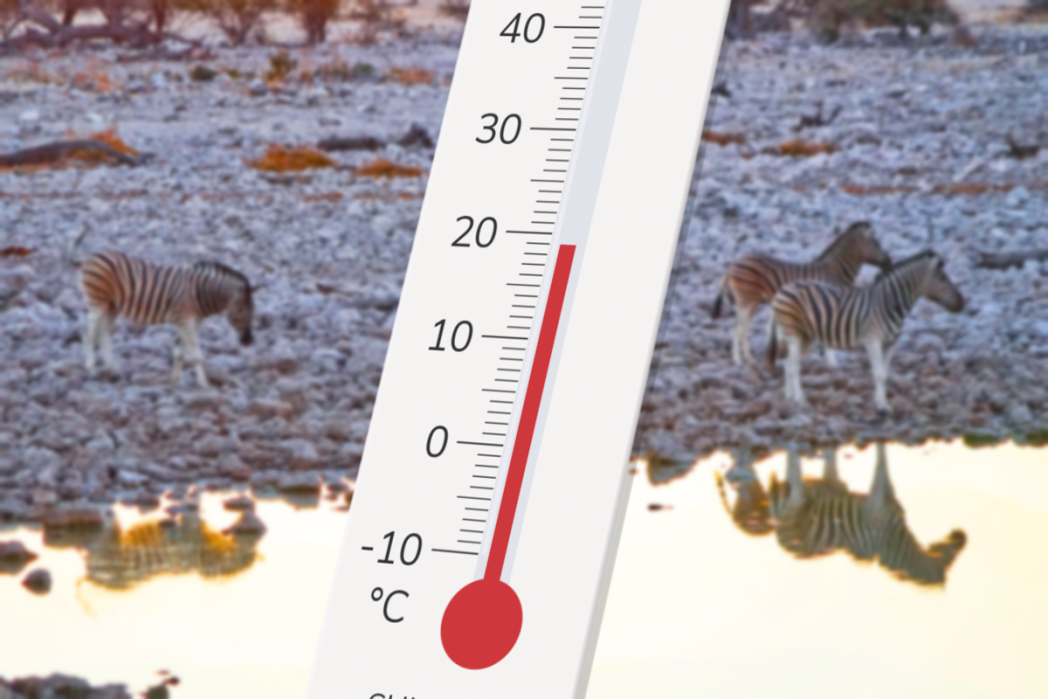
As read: **19** °C
